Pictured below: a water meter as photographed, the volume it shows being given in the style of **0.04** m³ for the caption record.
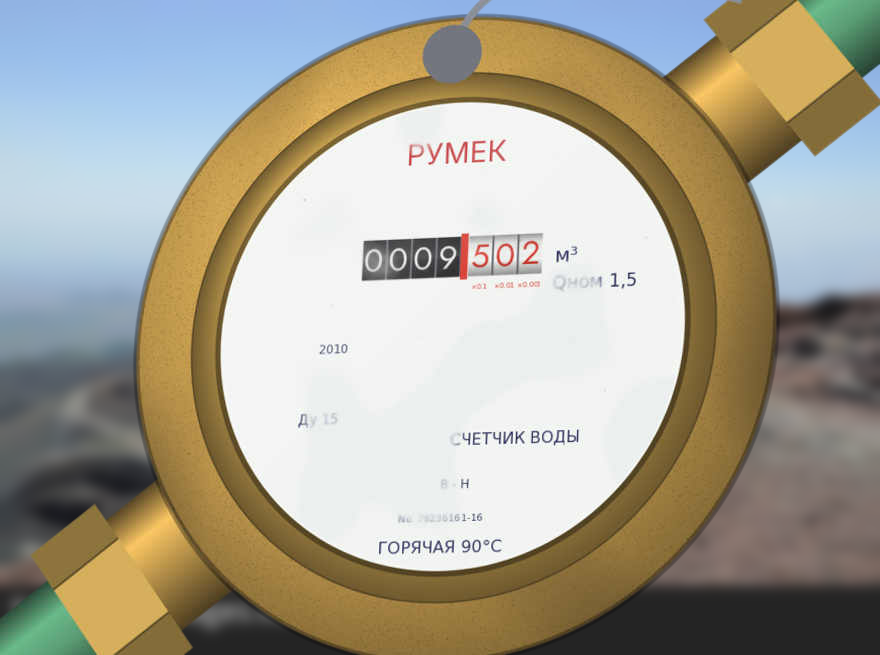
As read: **9.502** m³
